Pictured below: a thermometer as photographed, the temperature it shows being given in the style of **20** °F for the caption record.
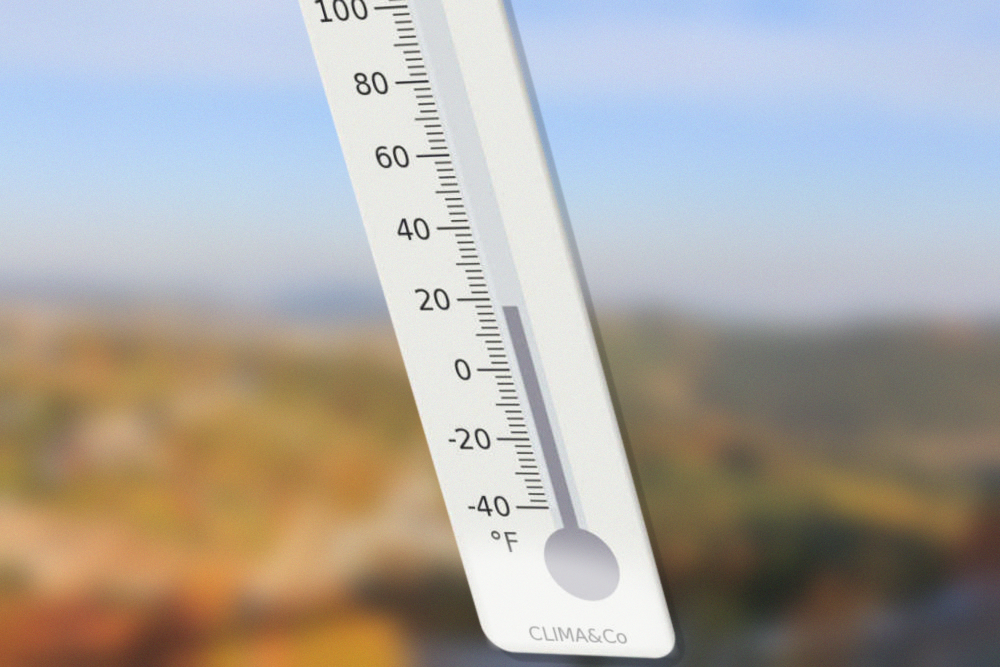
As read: **18** °F
